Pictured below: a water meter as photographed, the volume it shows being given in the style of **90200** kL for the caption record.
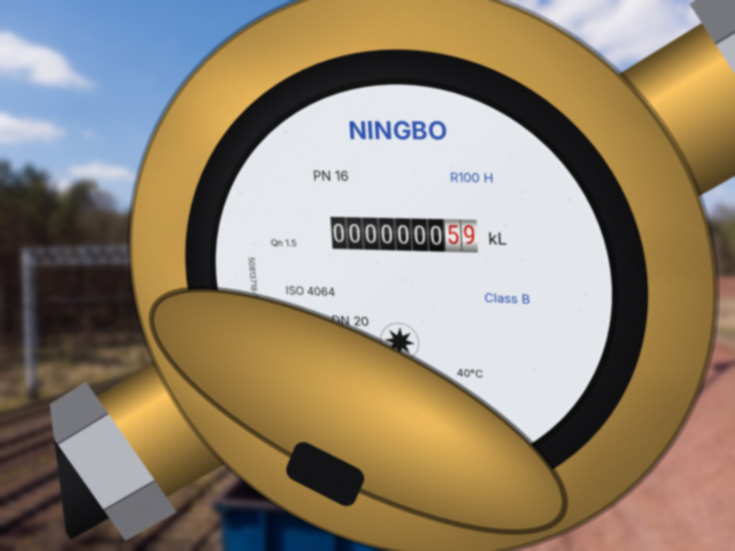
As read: **0.59** kL
